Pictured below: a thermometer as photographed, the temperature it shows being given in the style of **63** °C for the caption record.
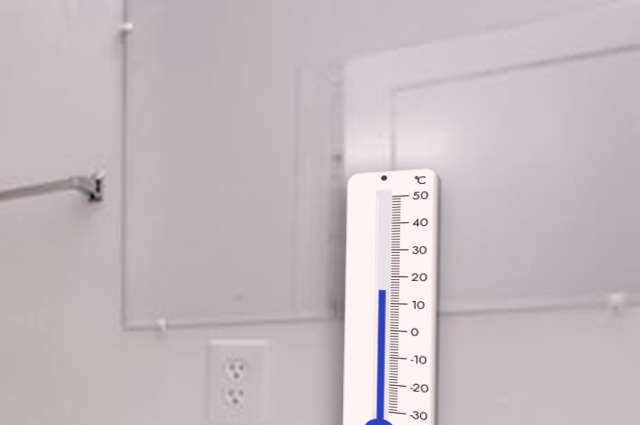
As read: **15** °C
